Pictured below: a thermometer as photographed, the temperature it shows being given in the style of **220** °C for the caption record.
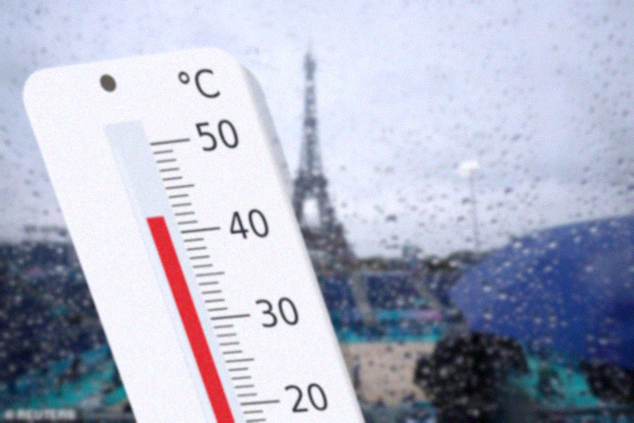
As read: **42** °C
